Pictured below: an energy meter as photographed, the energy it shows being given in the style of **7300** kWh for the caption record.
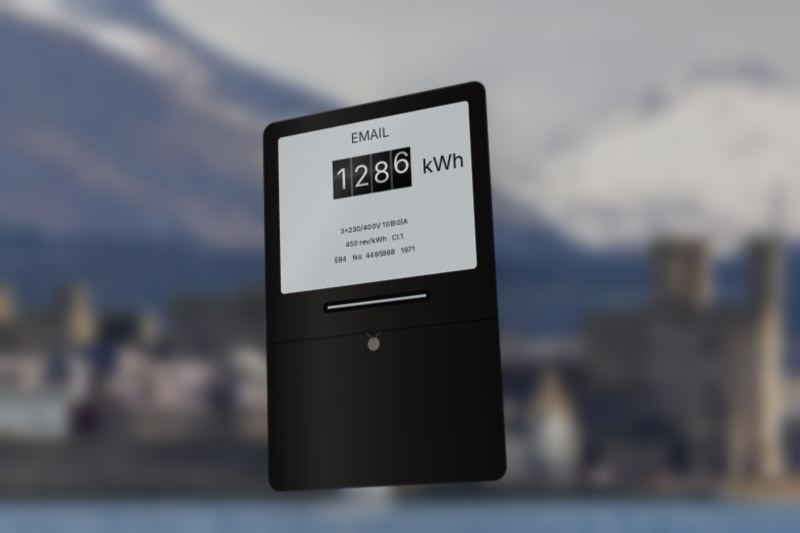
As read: **1286** kWh
